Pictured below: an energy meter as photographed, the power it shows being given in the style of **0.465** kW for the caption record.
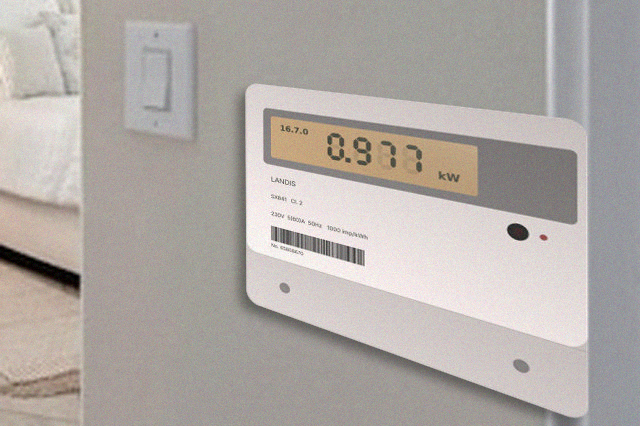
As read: **0.977** kW
